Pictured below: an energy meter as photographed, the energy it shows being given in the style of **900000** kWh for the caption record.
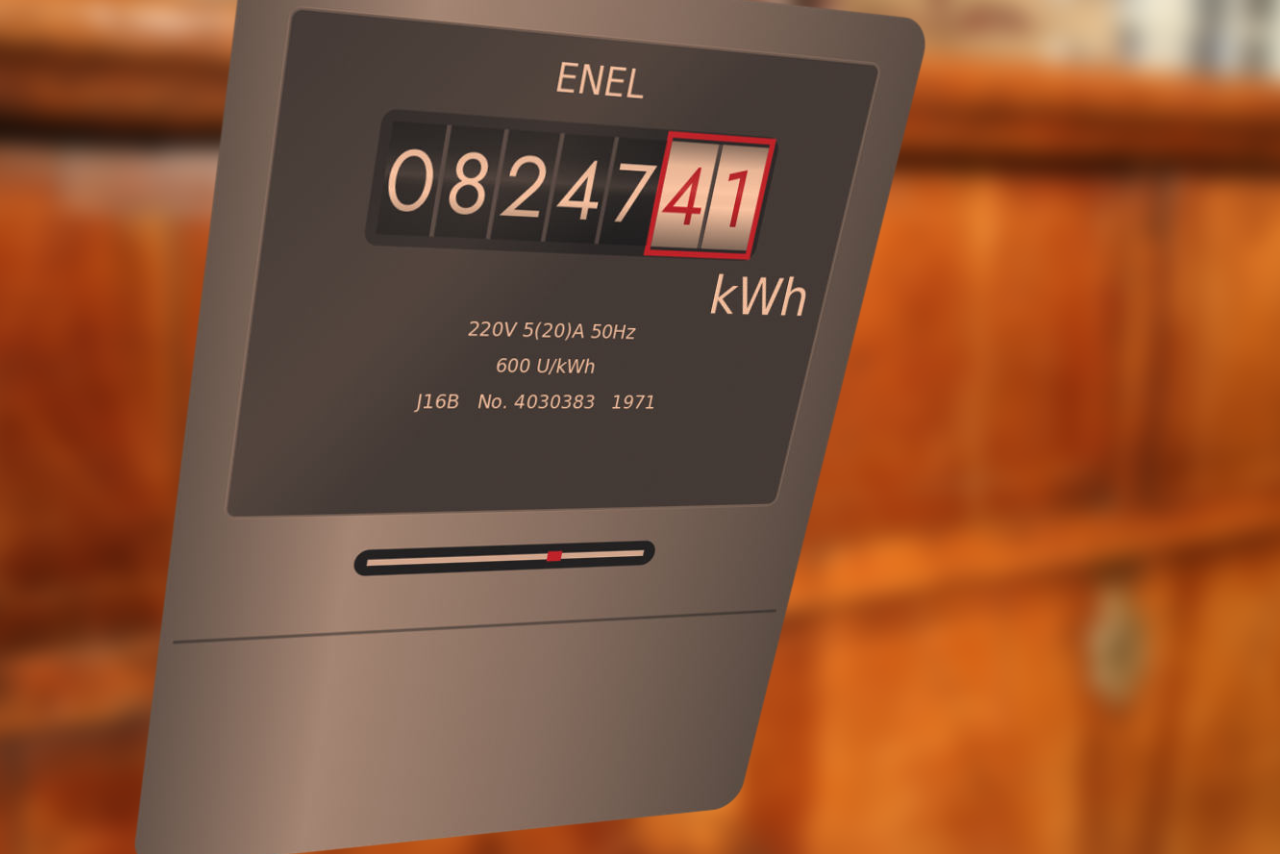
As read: **8247.41** kWh
